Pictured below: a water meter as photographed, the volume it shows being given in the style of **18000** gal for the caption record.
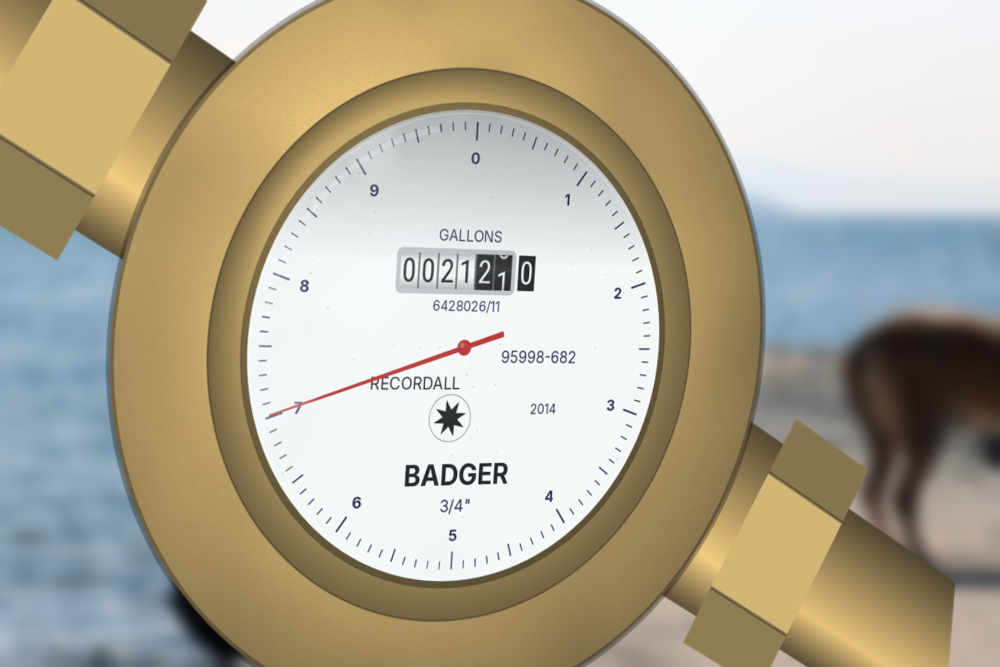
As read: **21207.0** gal
